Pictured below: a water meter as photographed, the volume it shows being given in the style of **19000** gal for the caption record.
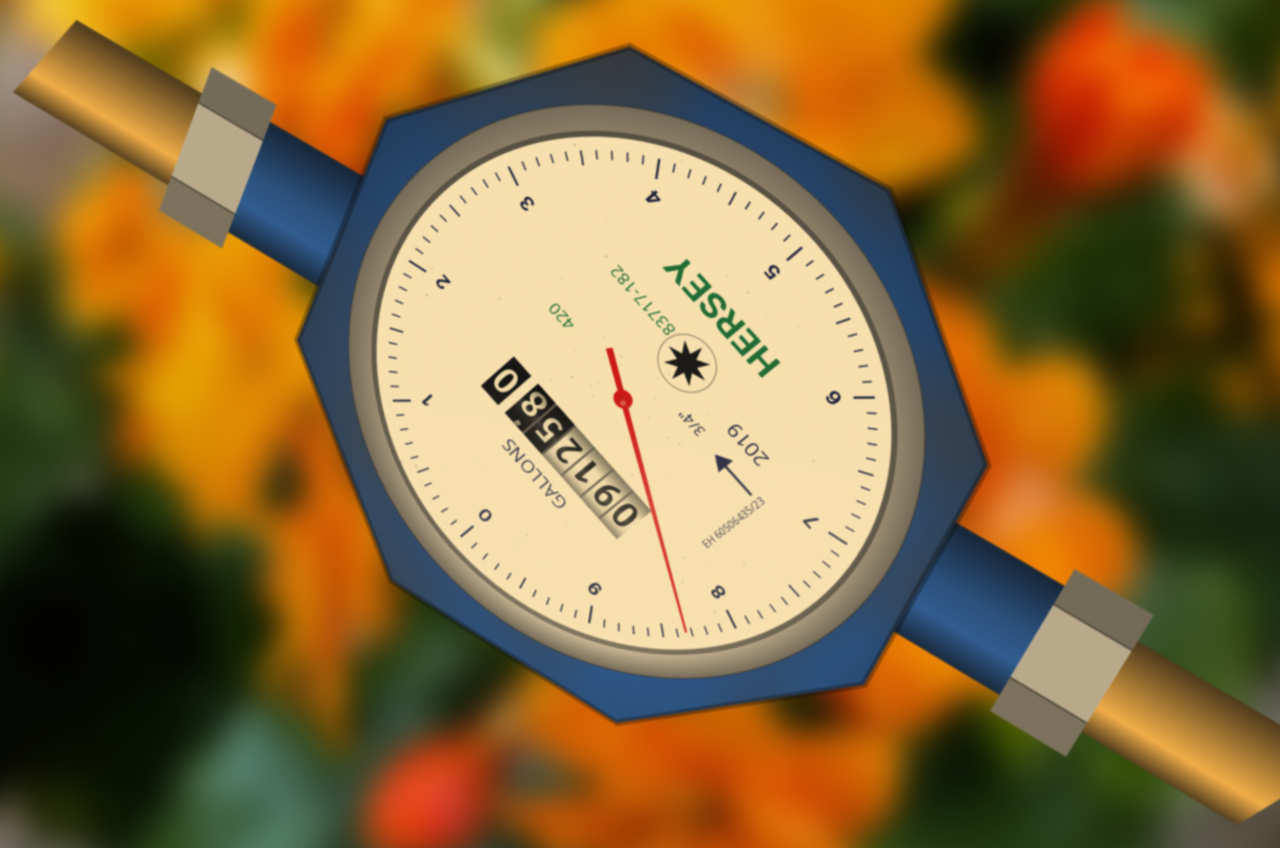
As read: **912578.3** gal
